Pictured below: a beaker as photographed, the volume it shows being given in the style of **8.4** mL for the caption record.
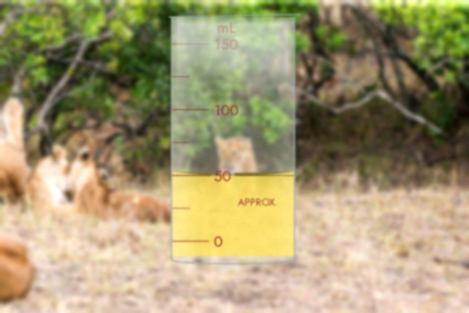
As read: **50** mL
